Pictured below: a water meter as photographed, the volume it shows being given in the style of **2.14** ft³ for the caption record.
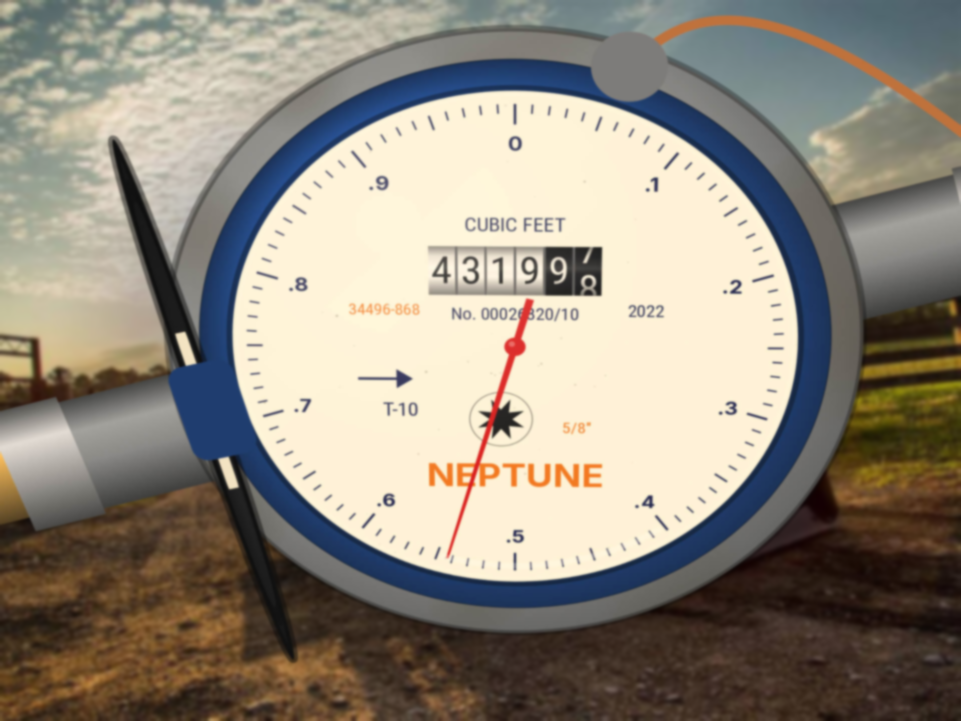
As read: **431997.54** ft³
